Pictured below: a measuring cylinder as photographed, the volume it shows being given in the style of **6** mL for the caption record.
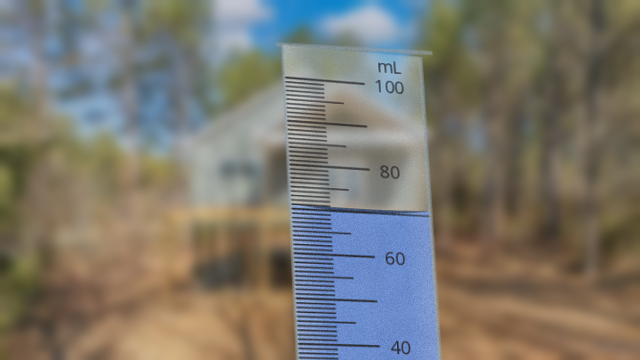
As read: **70** mL
